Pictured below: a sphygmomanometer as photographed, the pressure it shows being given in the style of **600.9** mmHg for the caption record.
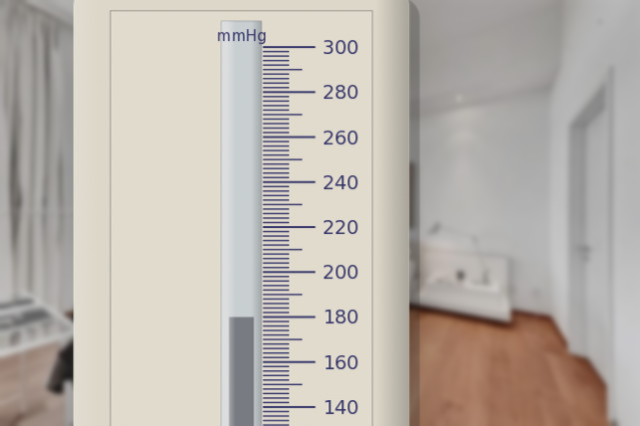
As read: **180** mmHg
